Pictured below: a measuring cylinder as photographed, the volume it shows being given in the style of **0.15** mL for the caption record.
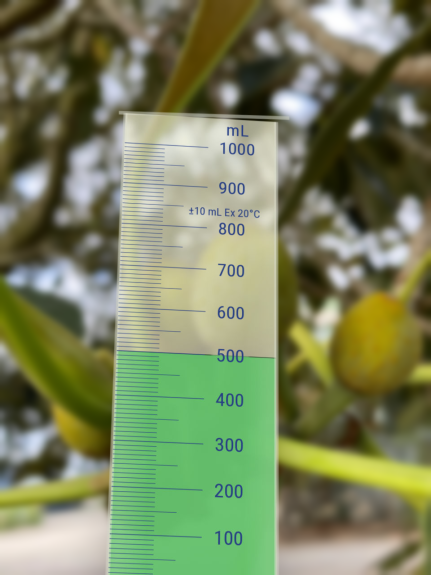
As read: **500** mL
